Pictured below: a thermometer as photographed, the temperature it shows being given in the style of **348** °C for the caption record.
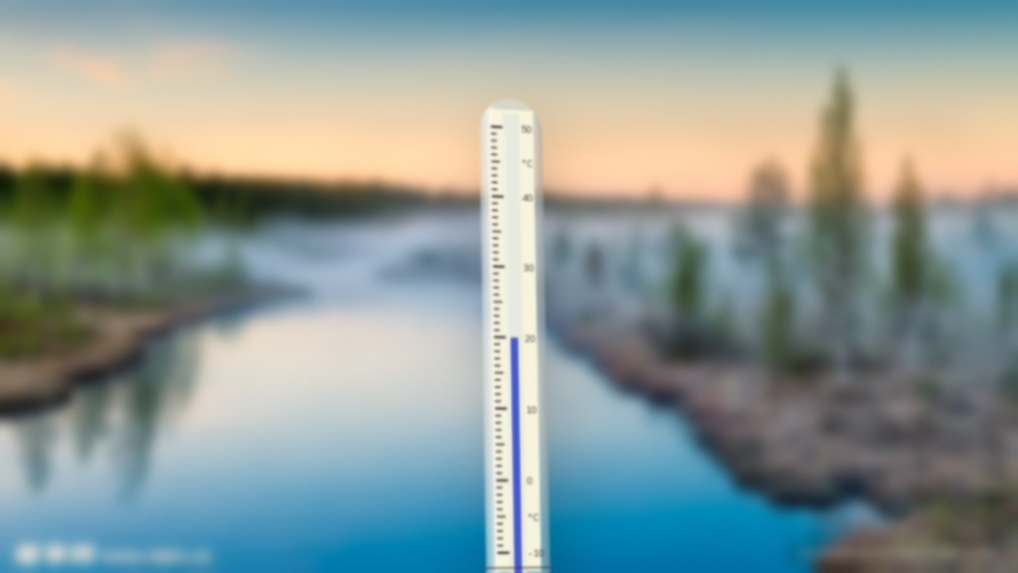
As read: **20** °C
